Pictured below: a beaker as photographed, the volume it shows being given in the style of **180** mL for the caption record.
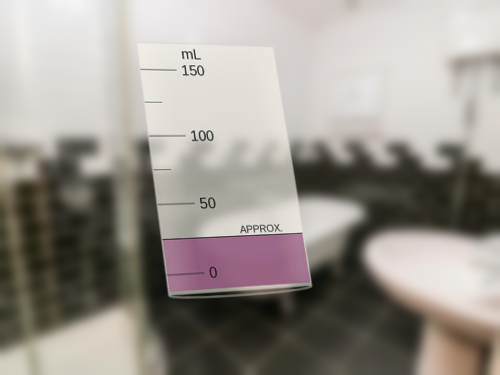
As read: **25** mL
